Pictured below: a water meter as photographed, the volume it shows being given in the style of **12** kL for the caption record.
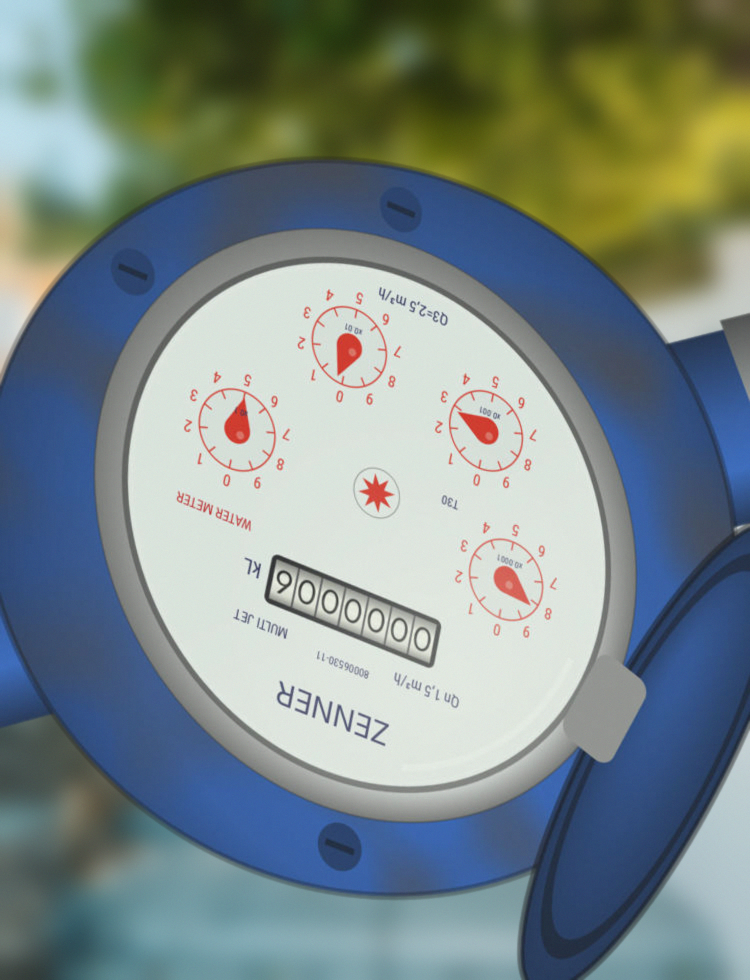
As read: **6.5028** kL
